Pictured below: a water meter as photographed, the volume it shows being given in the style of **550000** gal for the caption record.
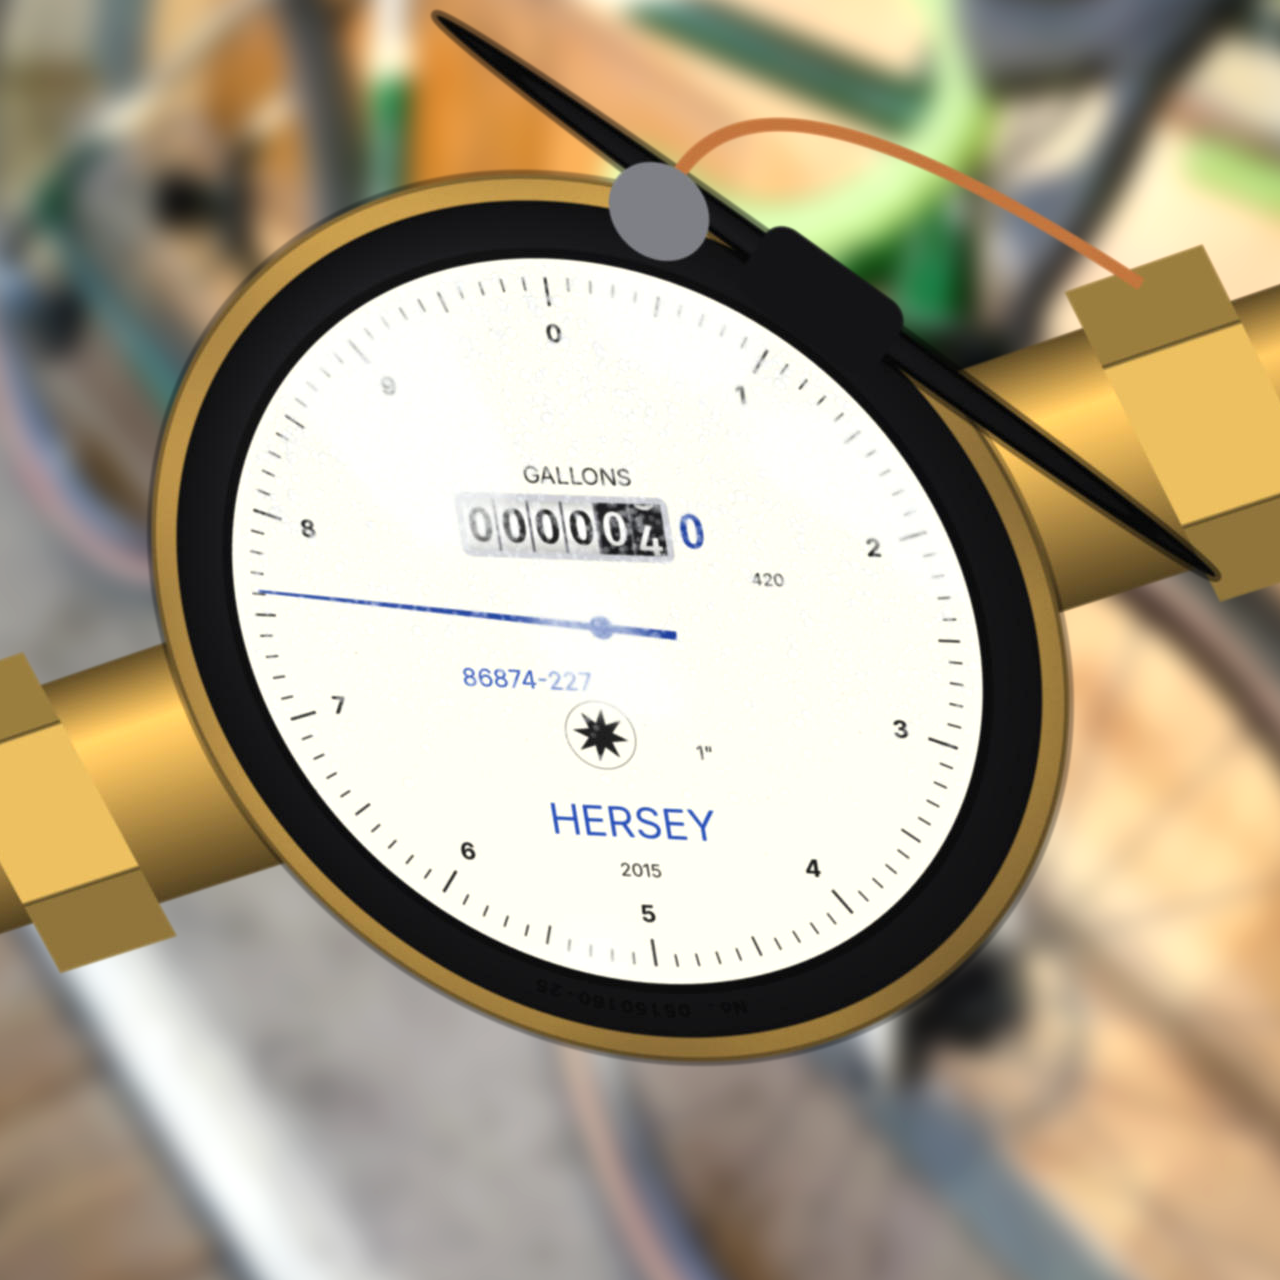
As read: **37.6** gal
